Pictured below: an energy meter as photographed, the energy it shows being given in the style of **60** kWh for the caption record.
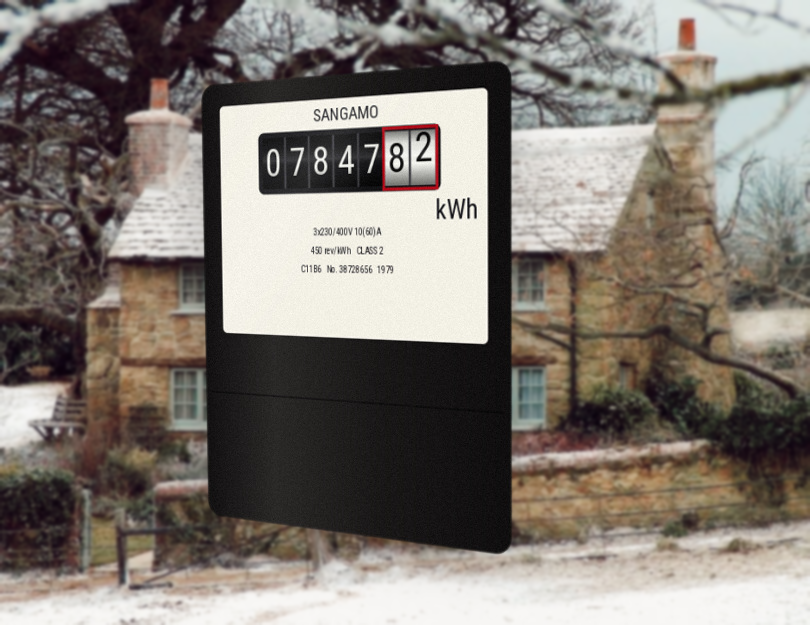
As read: **7847.82** kWh
